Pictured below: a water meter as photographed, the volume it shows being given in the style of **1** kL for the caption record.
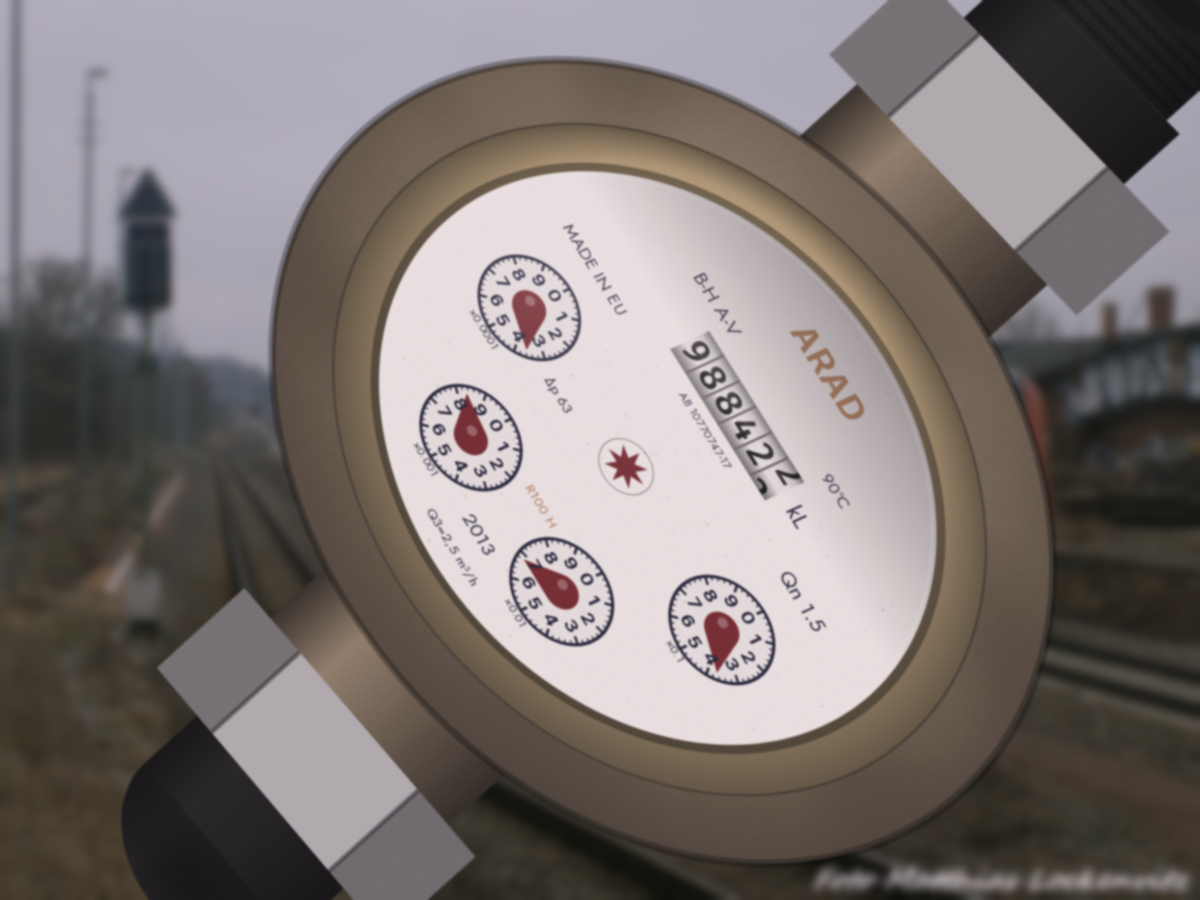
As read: **988422.3683** kL
